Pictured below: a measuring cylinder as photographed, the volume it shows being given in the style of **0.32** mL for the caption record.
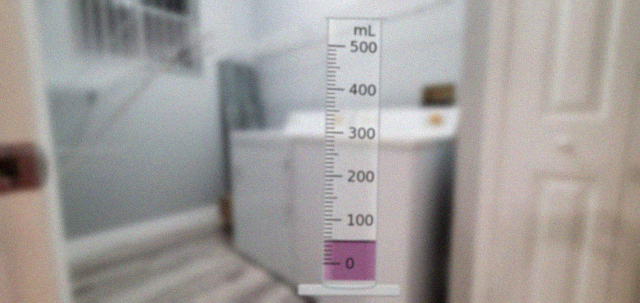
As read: **50** mL
